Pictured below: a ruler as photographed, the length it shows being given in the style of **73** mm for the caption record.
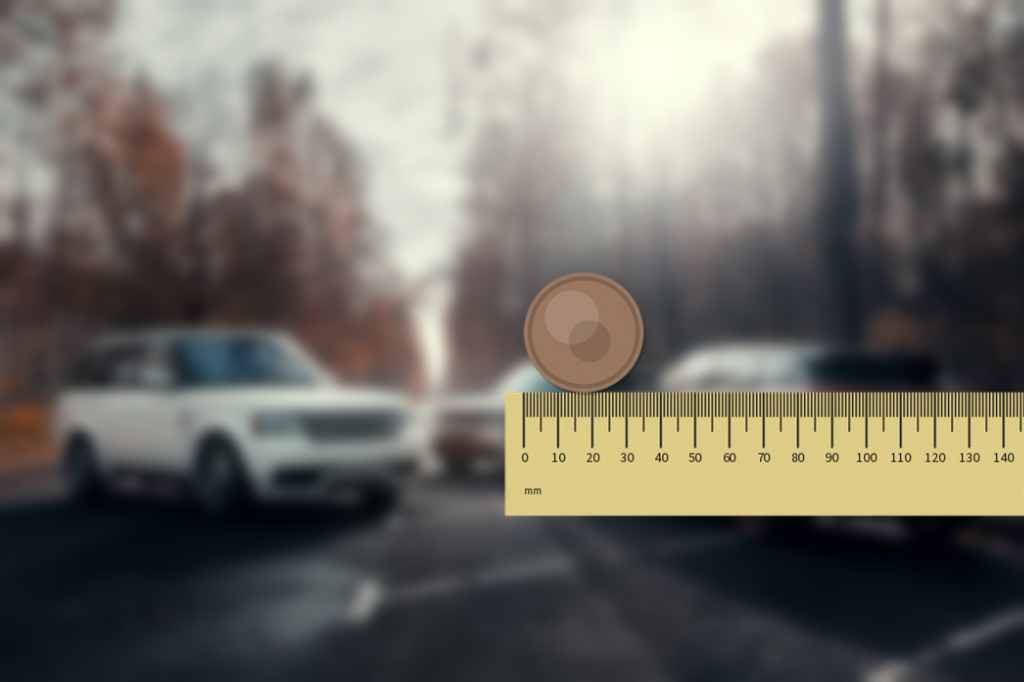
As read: **35** mm
